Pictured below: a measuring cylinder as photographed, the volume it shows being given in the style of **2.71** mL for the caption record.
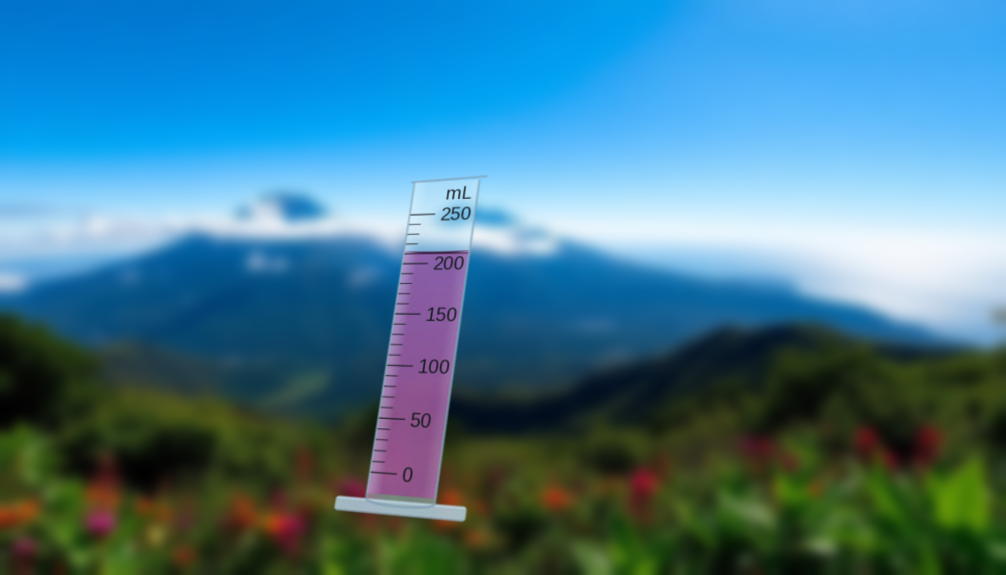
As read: **210** mL
